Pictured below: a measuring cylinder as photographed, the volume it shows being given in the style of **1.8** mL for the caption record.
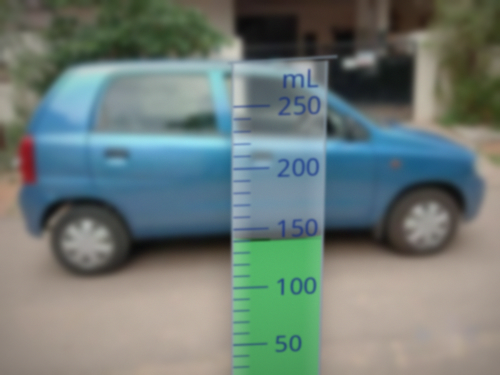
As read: **140** mL
